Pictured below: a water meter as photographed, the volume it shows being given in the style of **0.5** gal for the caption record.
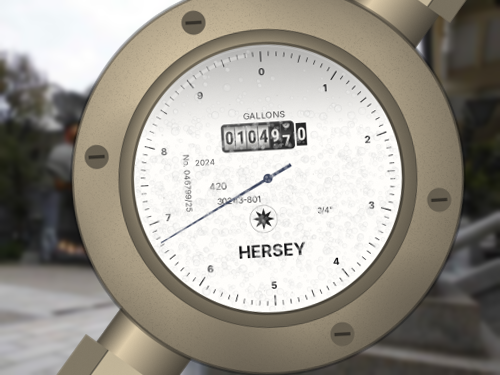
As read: **104966.7** gal
